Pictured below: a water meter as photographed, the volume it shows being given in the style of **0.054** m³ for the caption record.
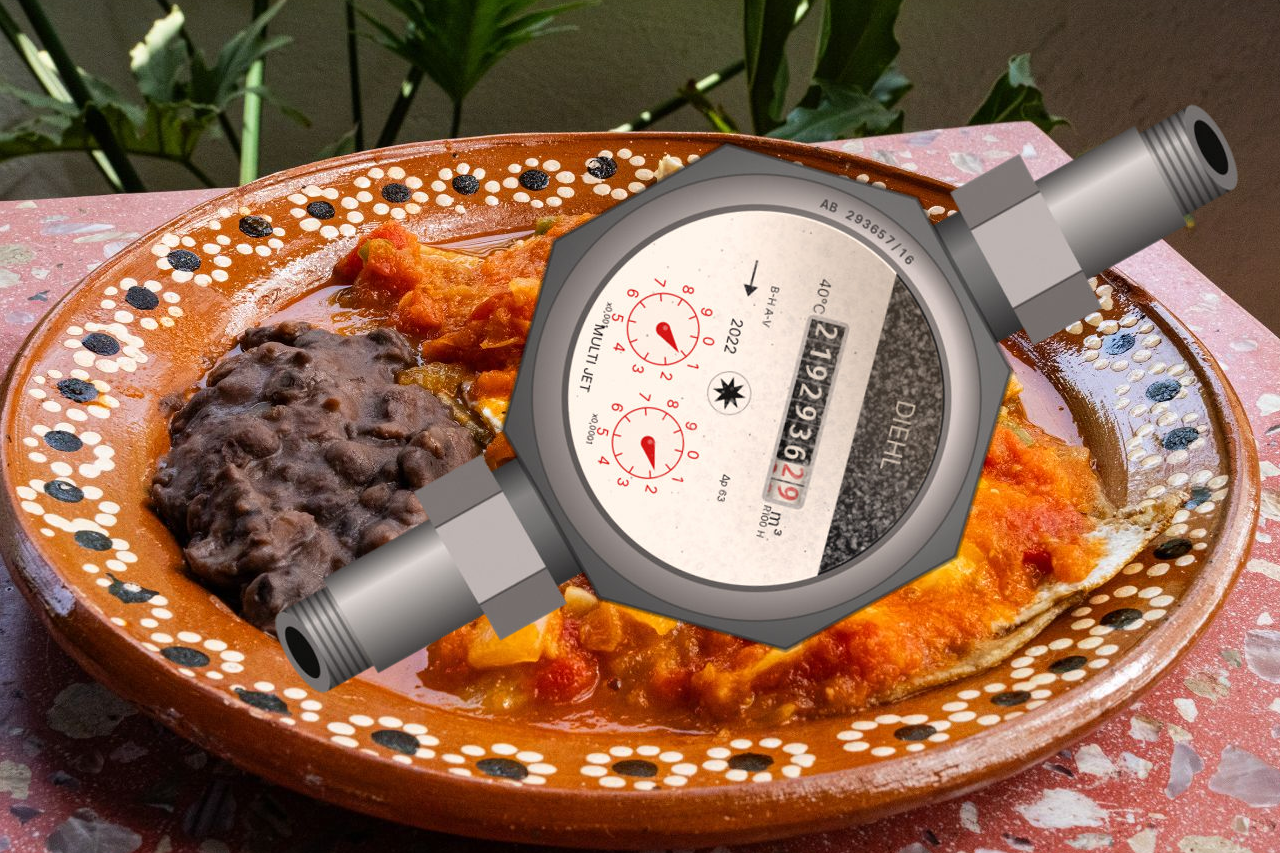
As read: **2192936.2911** m³
